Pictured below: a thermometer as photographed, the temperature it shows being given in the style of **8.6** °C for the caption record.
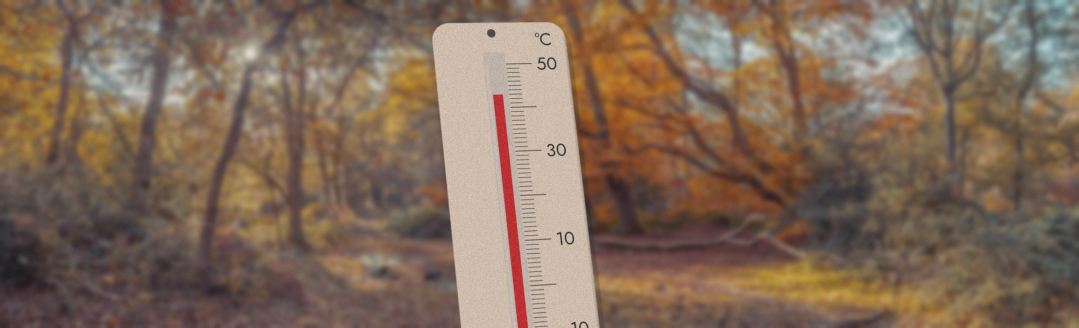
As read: **43** °C
